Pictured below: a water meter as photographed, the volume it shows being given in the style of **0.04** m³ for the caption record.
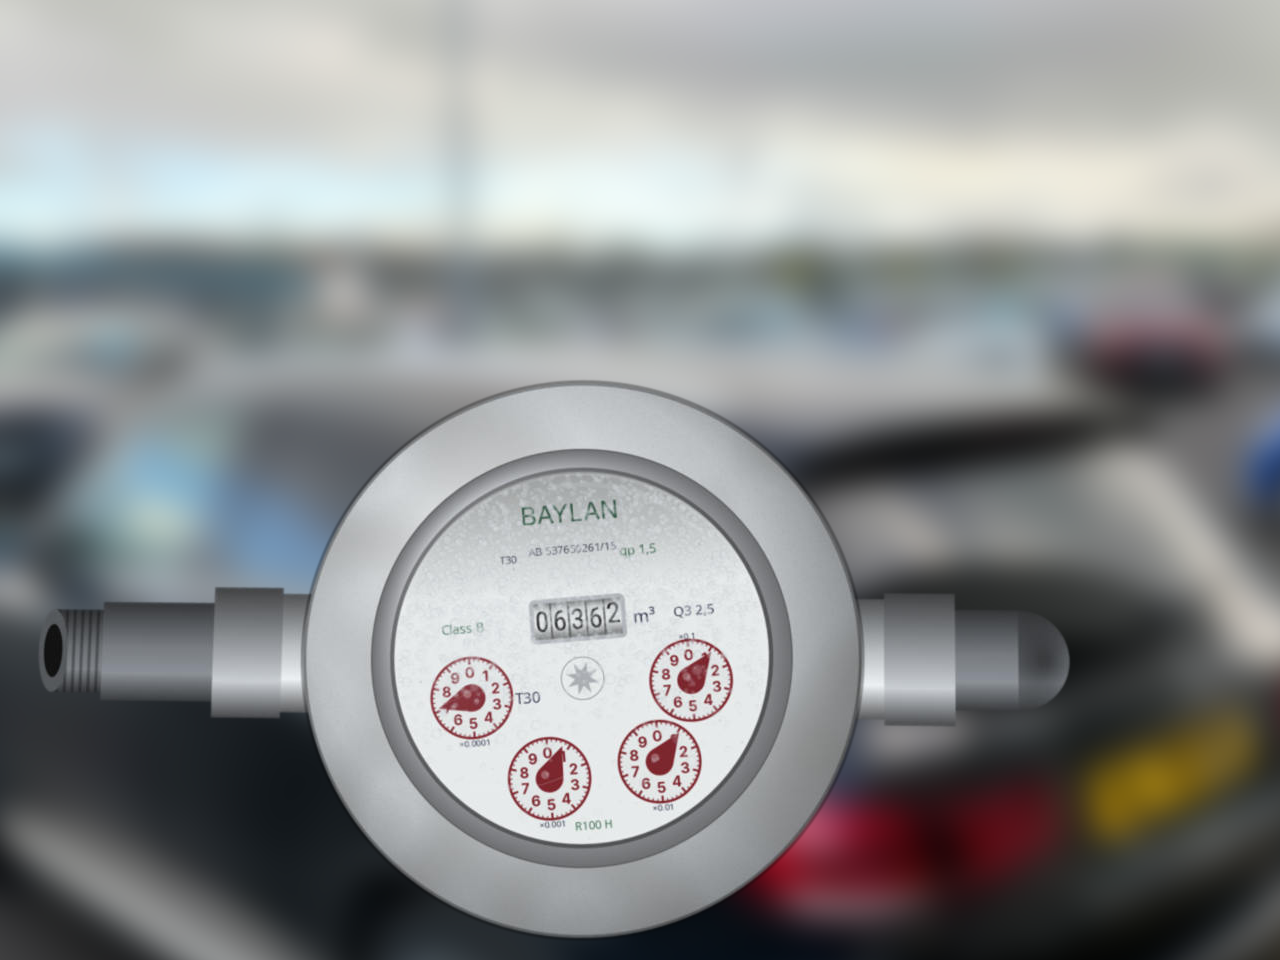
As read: **6362.1107** m³
